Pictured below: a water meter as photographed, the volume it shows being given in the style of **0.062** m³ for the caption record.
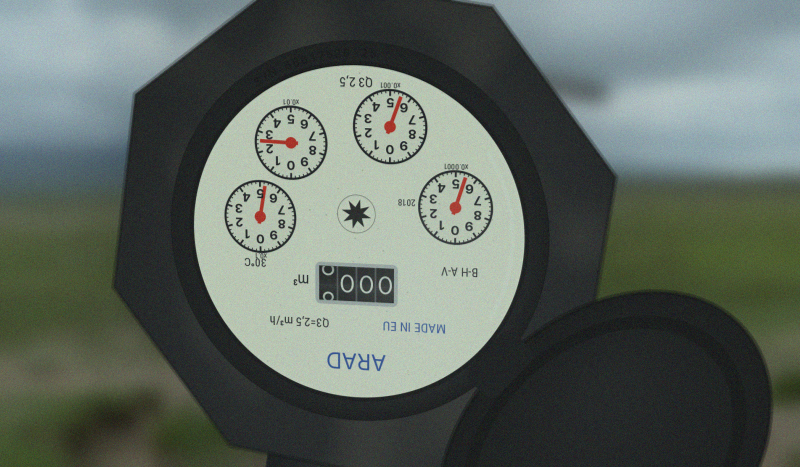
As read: **8.5255** m³
